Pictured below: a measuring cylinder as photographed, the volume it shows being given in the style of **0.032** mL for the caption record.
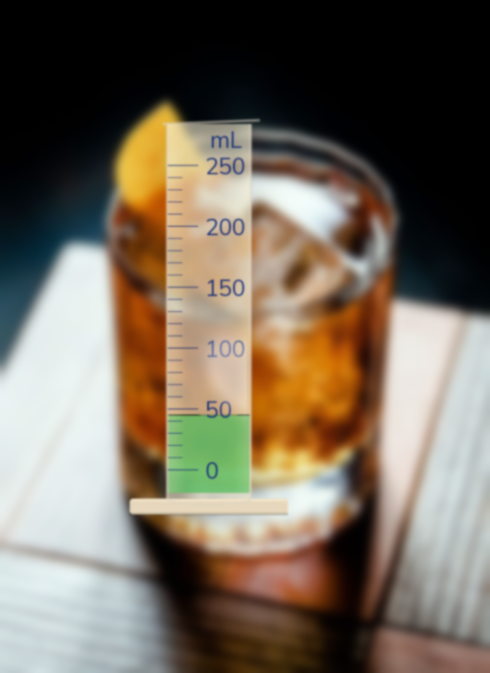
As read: **45** mL
